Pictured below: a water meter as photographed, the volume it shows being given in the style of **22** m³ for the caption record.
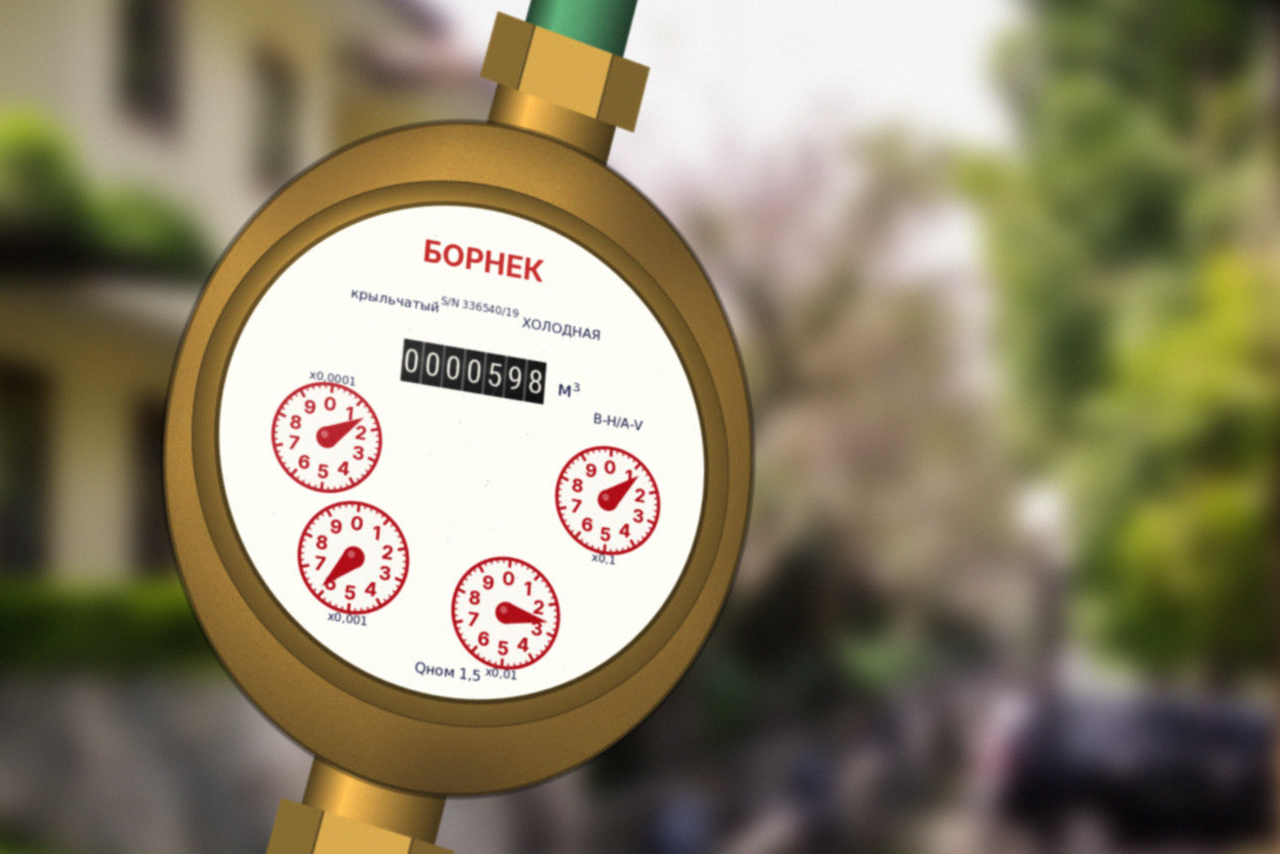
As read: **598.1261** m³
